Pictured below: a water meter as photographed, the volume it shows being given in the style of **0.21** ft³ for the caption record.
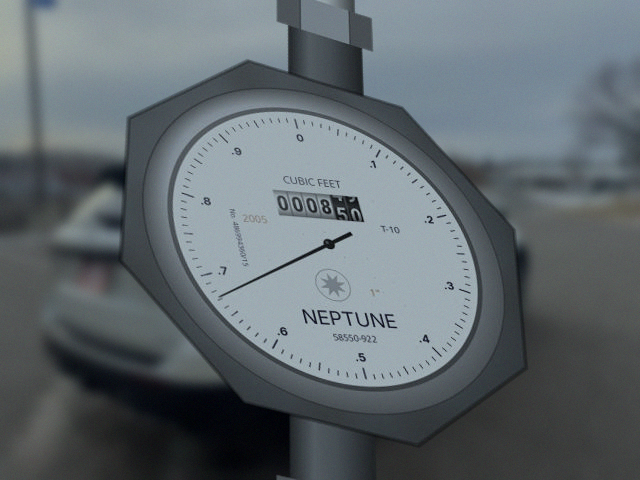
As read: **849.67** ft³
